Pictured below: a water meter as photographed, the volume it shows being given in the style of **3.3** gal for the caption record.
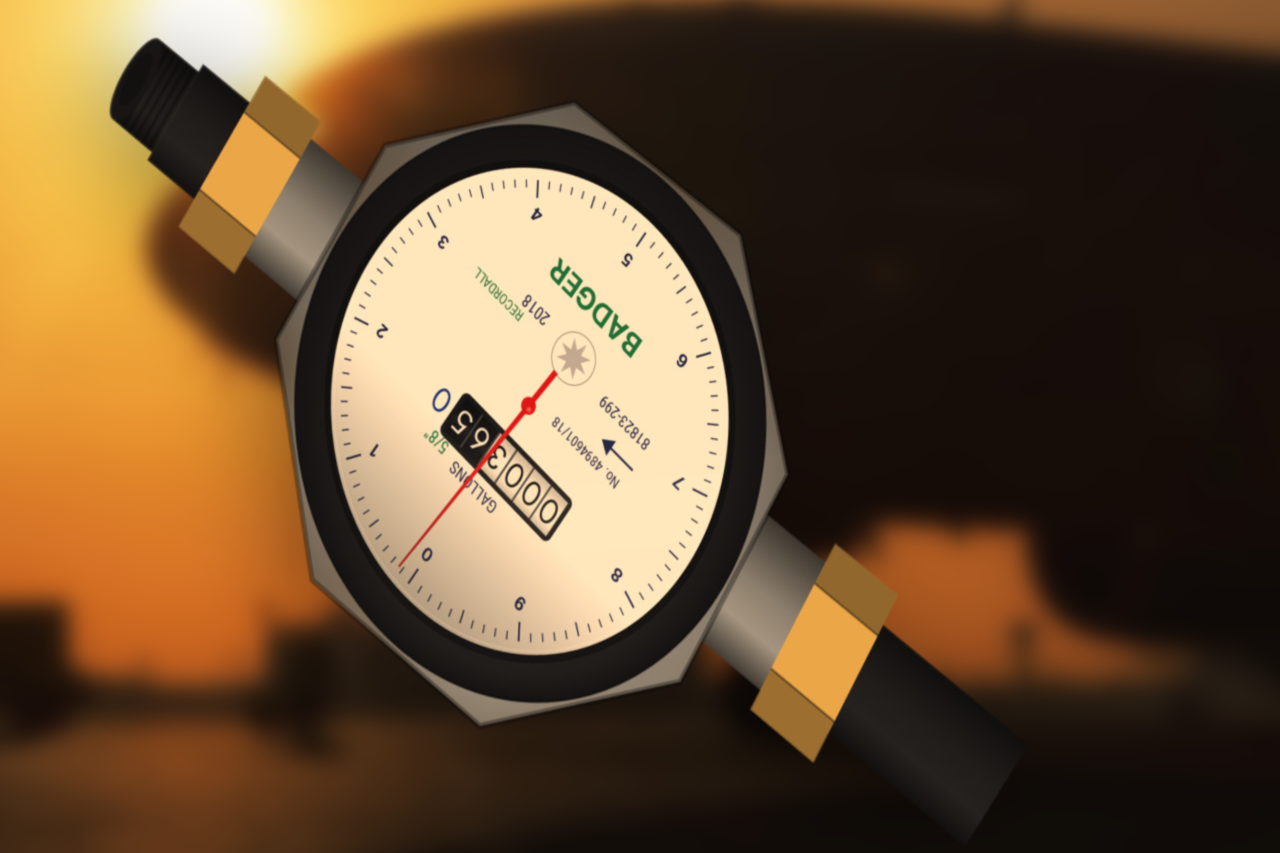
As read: **3650.1** gal
